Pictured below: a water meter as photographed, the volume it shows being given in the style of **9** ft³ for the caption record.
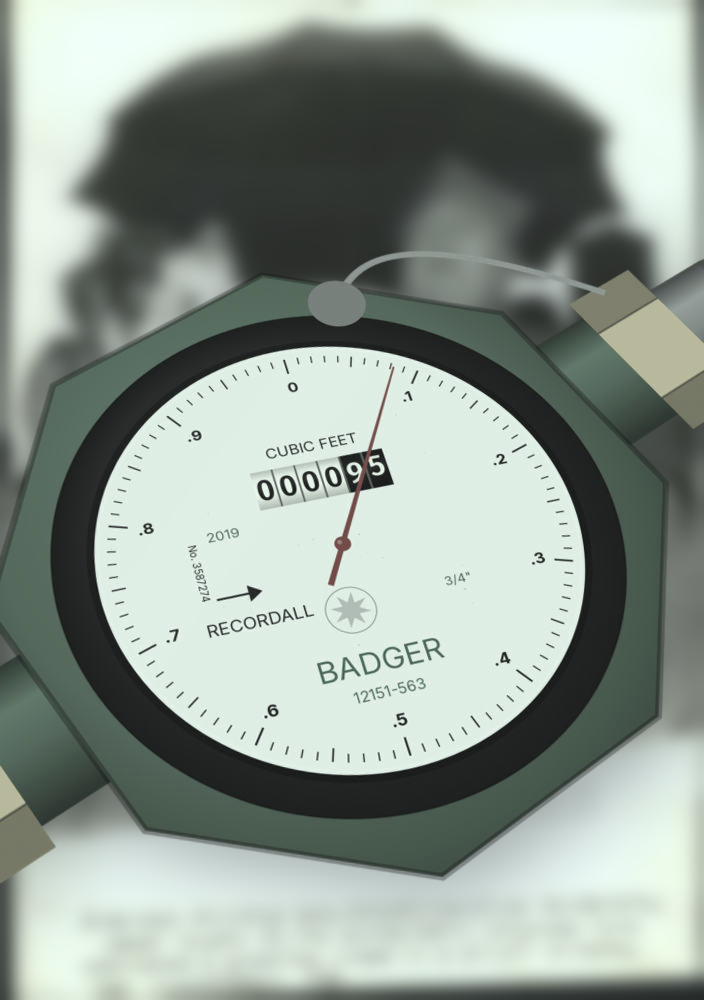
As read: **95.08** ft³
